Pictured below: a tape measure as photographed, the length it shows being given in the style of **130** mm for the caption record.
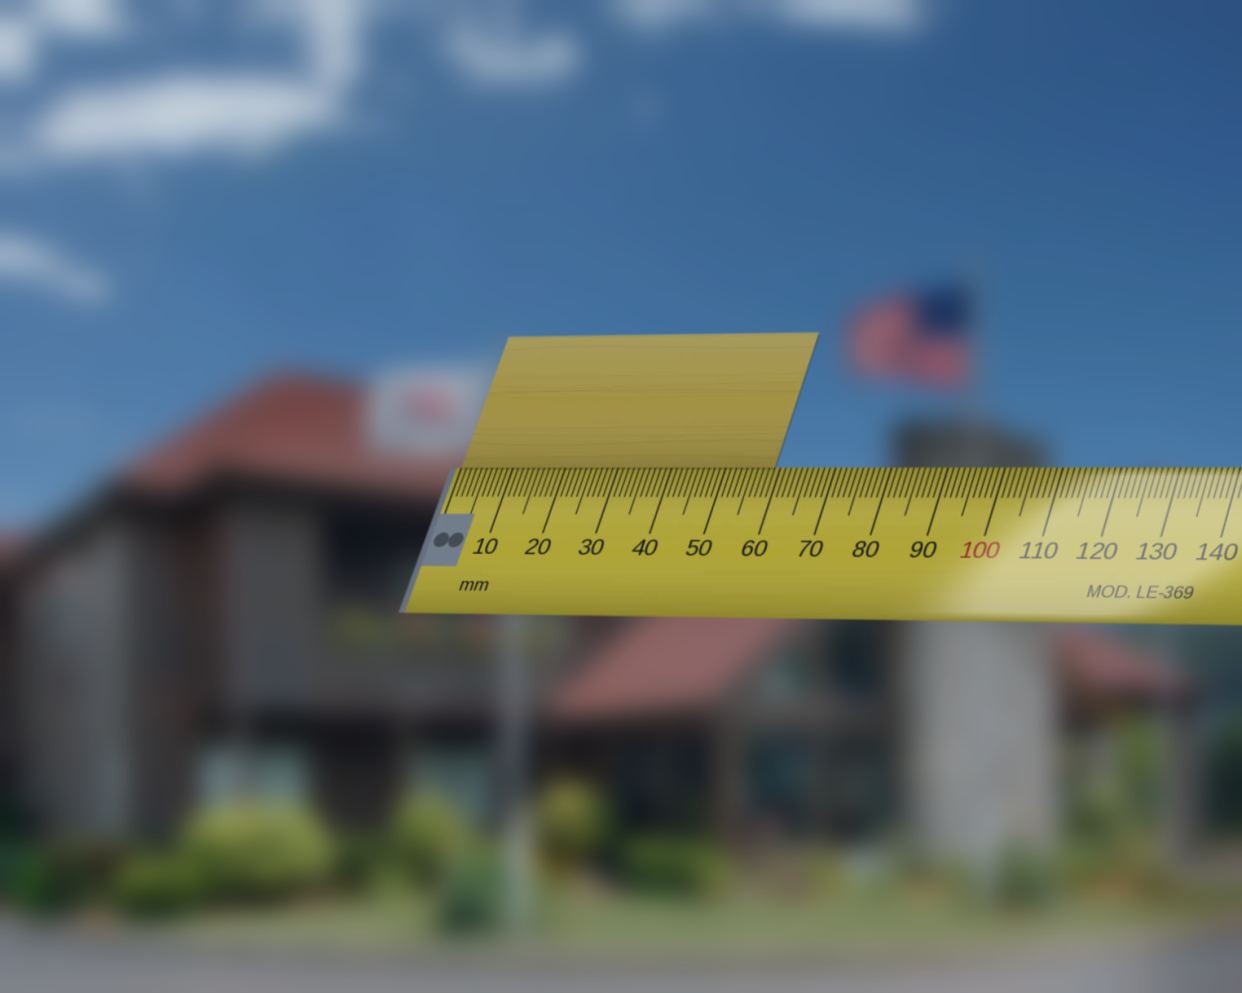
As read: **59** mm
